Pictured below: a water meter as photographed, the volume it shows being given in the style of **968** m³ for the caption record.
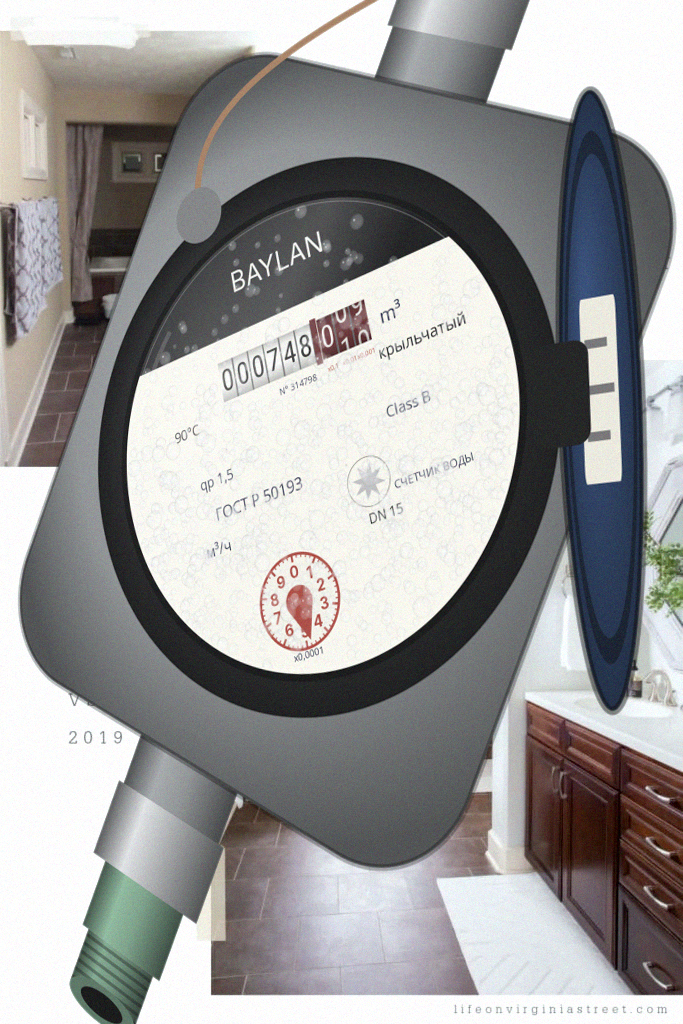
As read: **748.0094** m³
